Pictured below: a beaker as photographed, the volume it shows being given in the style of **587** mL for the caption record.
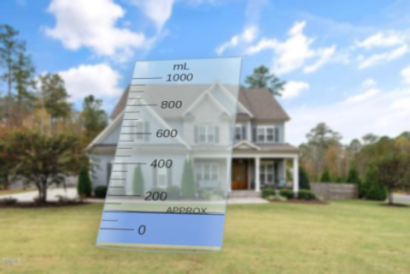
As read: **100** mL
